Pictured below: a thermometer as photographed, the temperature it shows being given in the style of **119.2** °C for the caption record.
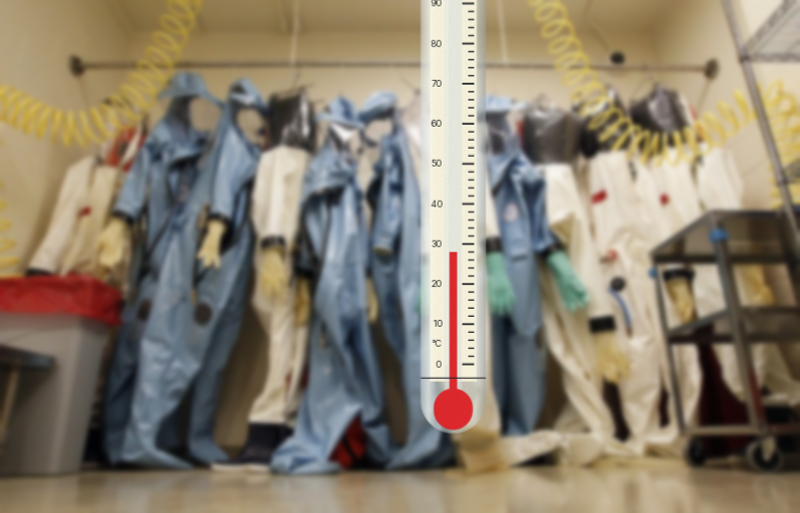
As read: **28** °C
